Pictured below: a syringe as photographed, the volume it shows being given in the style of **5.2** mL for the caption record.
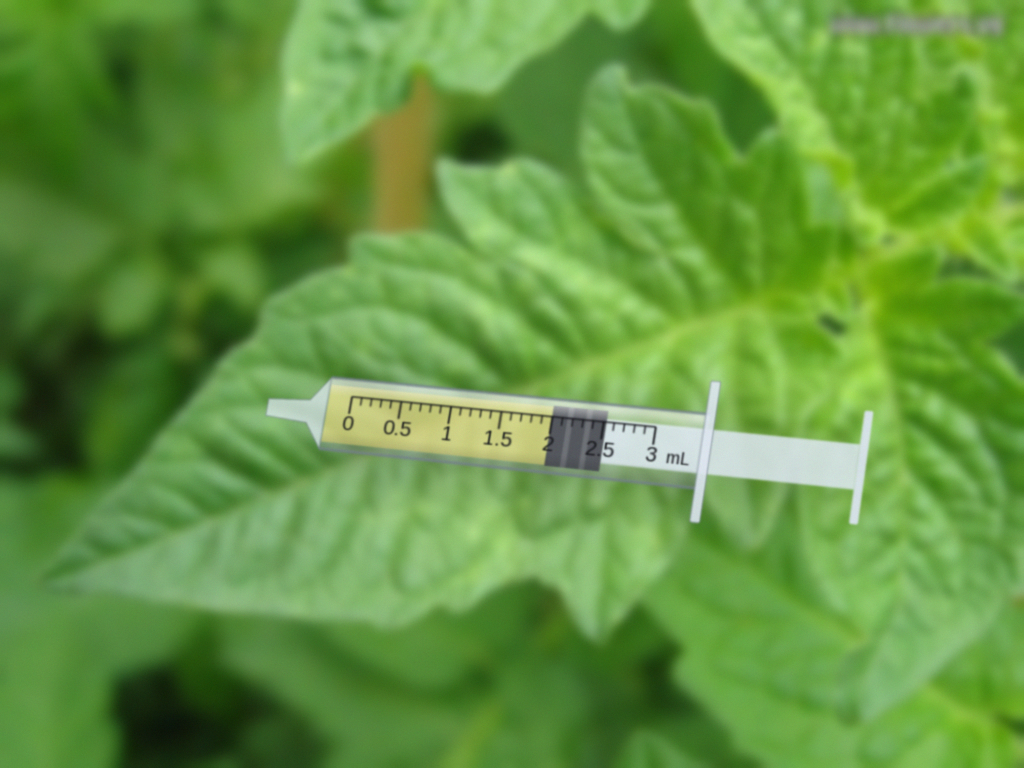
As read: **2** mL
